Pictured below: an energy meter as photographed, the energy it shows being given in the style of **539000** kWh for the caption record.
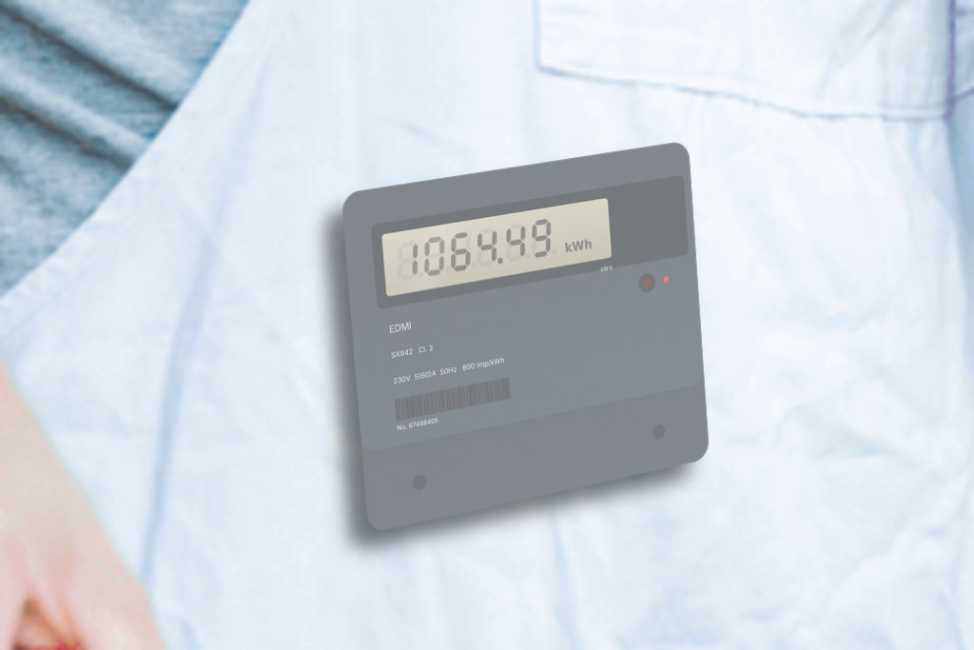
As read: **1064.49** kWh
